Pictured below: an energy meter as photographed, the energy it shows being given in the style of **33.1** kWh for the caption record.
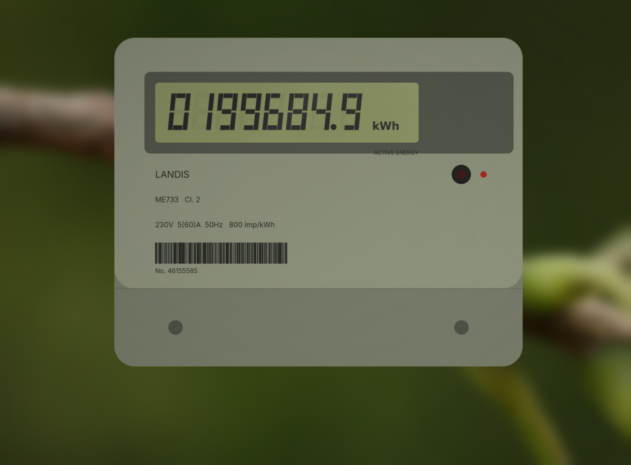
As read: **199684.9** kWh
